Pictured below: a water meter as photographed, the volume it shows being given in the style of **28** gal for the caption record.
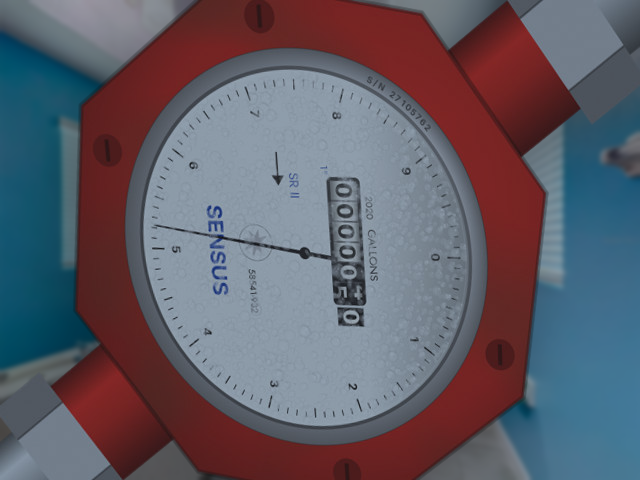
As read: **45.2** gal
